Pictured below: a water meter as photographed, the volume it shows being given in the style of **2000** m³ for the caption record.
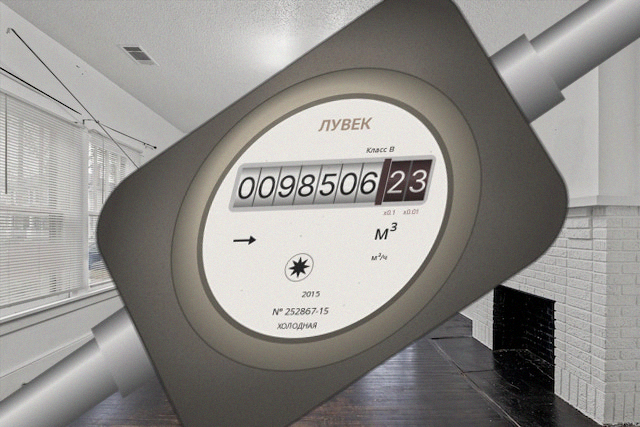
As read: **98506.23** m³
